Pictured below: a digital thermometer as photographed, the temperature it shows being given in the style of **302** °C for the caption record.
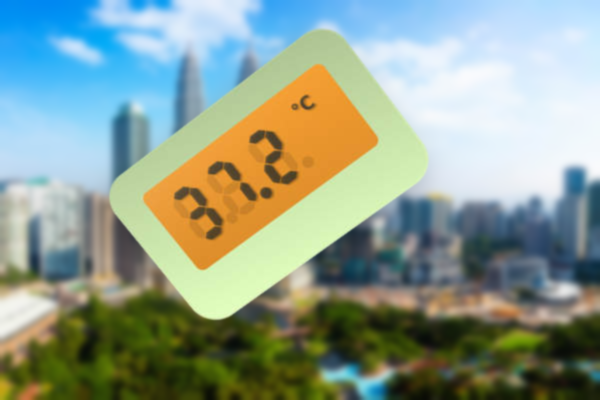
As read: **37.2** °C
